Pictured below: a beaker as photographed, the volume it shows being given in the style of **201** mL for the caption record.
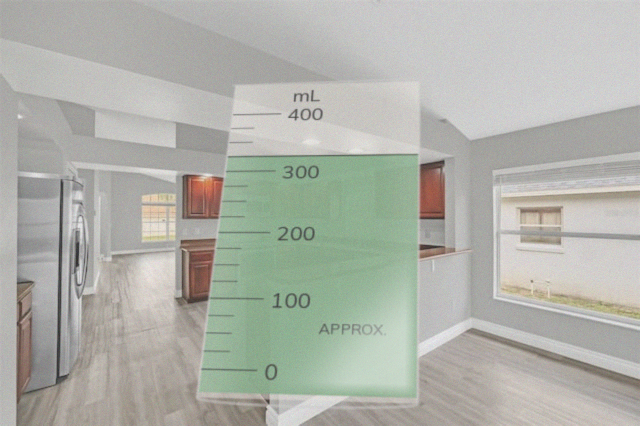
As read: **325** mL
